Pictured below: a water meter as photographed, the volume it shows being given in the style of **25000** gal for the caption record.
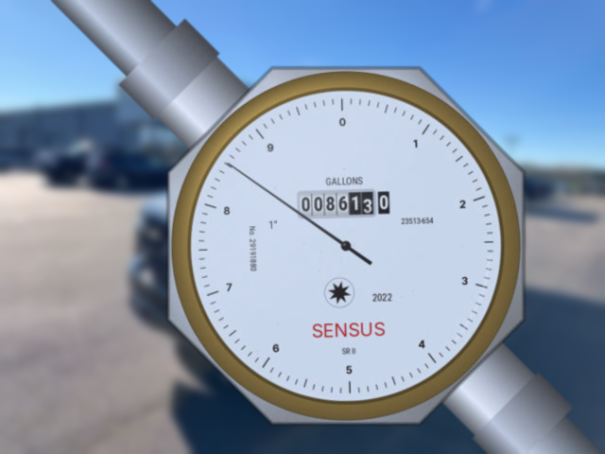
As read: **86128.5** gal
